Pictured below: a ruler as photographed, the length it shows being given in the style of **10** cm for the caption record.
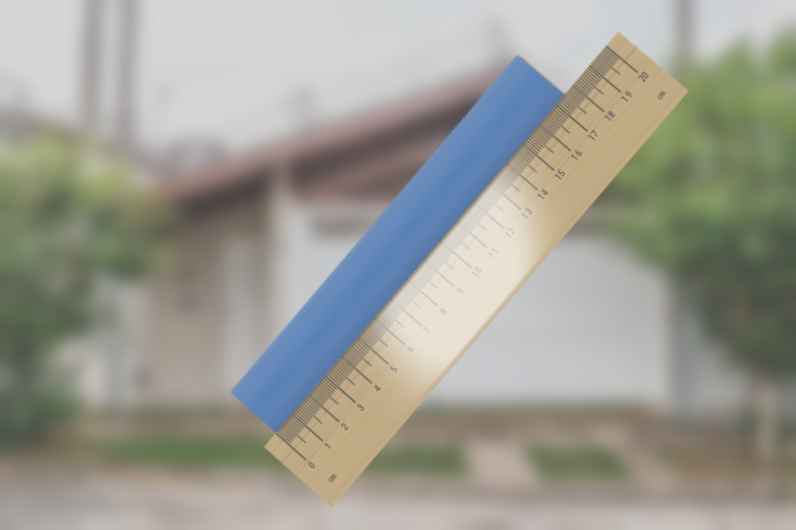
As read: **17.5** cm
